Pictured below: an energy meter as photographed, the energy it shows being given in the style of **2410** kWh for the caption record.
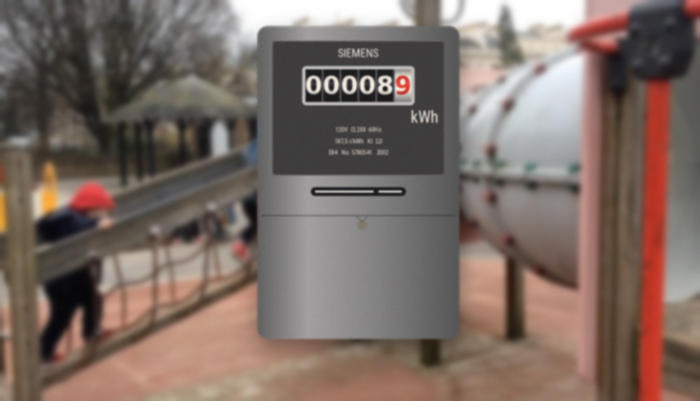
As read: **8.9** kWh
